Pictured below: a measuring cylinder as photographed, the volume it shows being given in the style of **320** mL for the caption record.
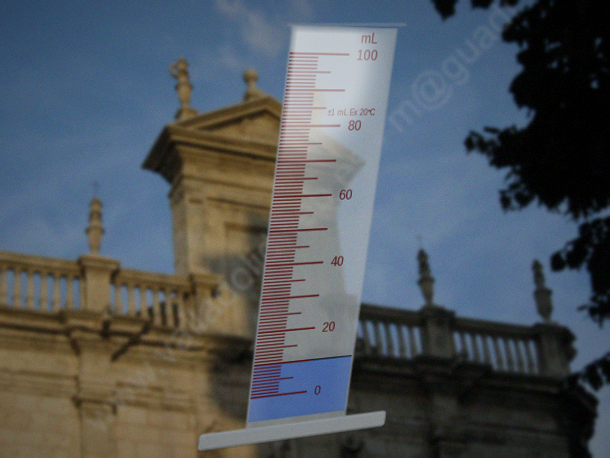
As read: **10** mL
